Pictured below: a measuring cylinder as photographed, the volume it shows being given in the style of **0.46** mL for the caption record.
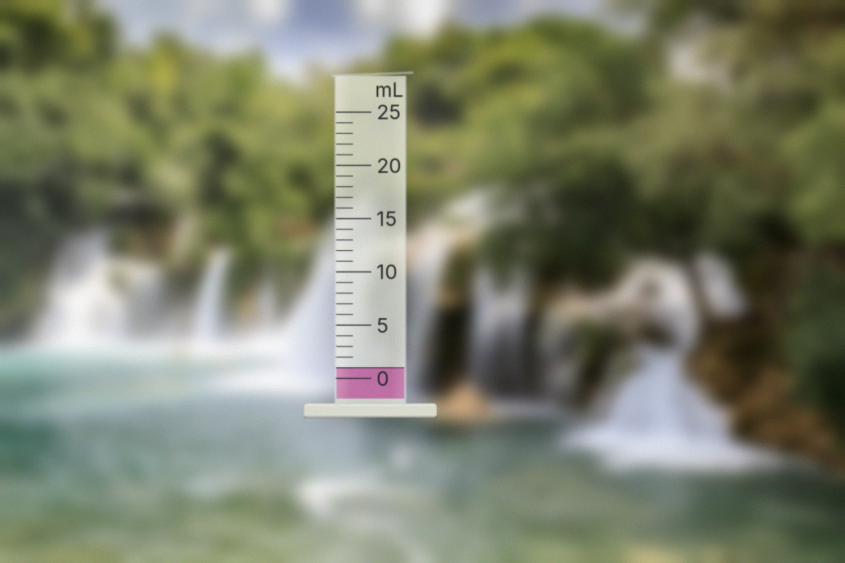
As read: **1** mL
